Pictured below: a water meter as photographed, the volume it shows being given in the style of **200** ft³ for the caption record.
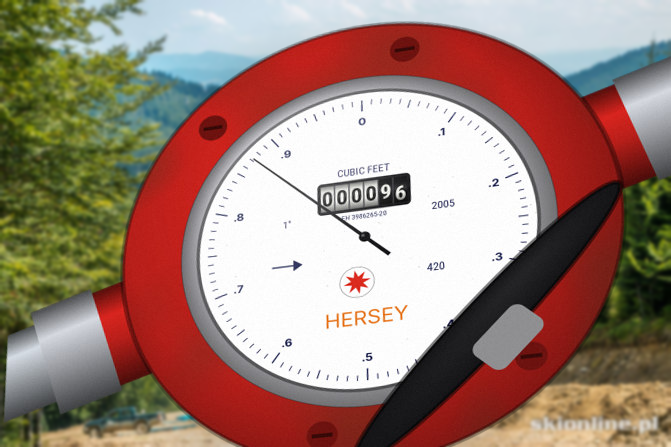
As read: **95.87** ft³
